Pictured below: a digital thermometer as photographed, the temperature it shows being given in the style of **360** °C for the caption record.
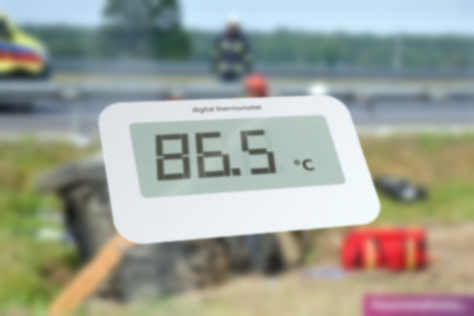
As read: **86.5** °C
